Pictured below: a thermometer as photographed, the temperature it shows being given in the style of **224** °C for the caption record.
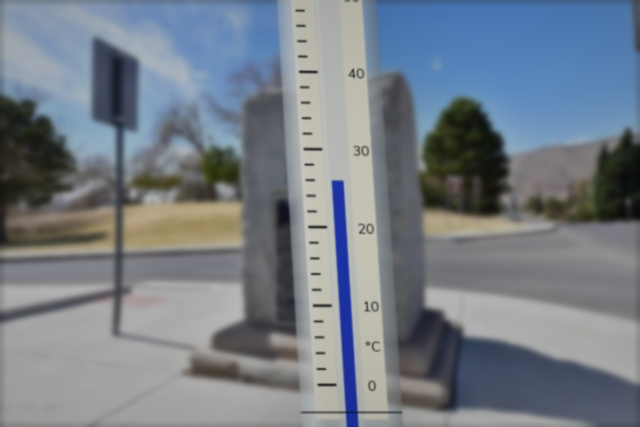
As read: **26** °C
